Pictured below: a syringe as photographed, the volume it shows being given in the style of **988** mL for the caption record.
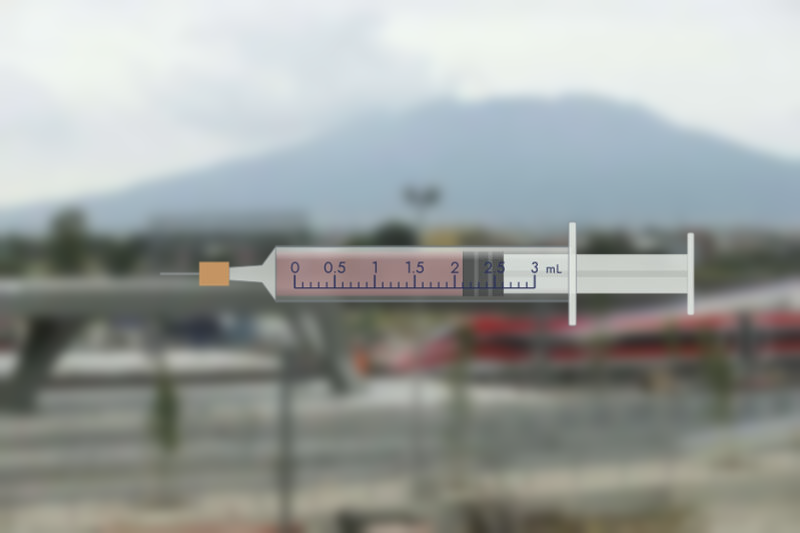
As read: **2.1** mL
